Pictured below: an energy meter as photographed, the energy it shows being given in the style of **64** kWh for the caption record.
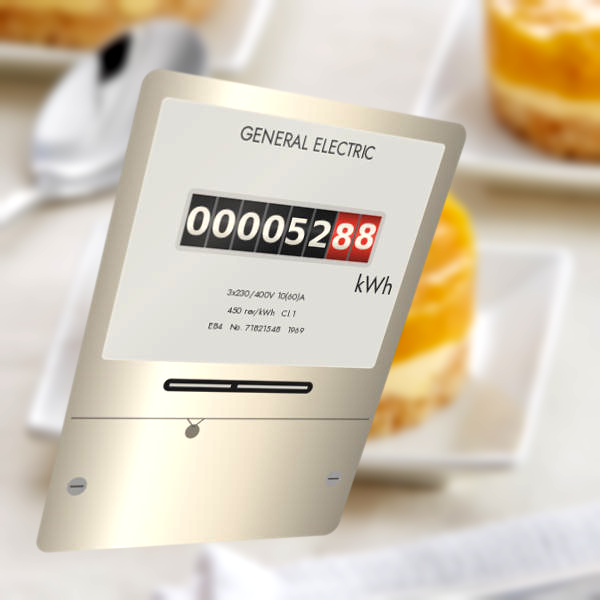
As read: **52.88** kWh
